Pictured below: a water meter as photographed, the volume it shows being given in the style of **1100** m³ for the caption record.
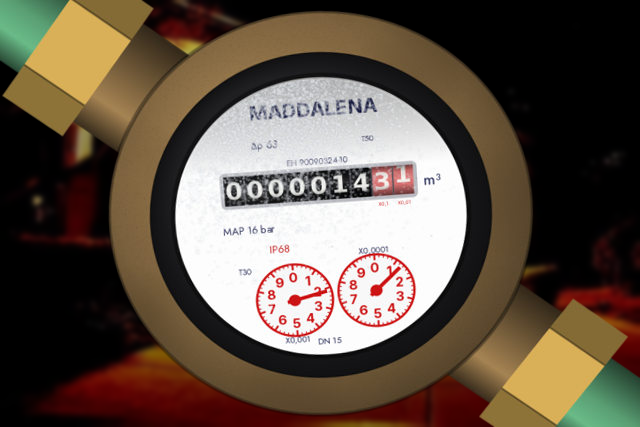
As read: **14.3121** m³
